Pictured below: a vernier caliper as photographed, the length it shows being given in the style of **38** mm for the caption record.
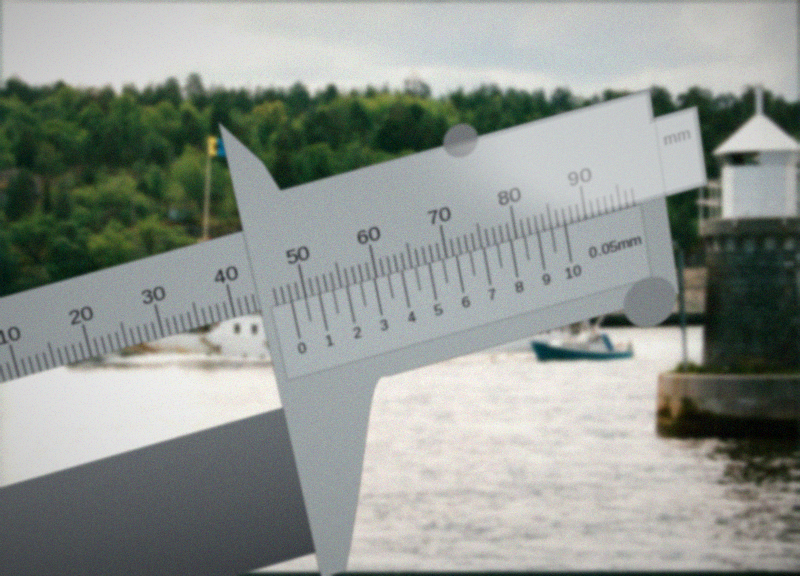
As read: **48.0** mm
